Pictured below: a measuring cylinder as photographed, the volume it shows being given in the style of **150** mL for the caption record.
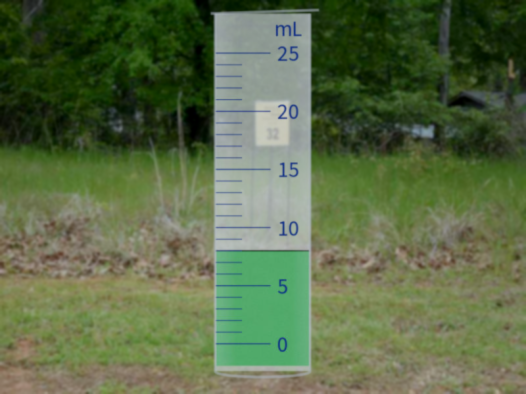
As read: **8** mL
